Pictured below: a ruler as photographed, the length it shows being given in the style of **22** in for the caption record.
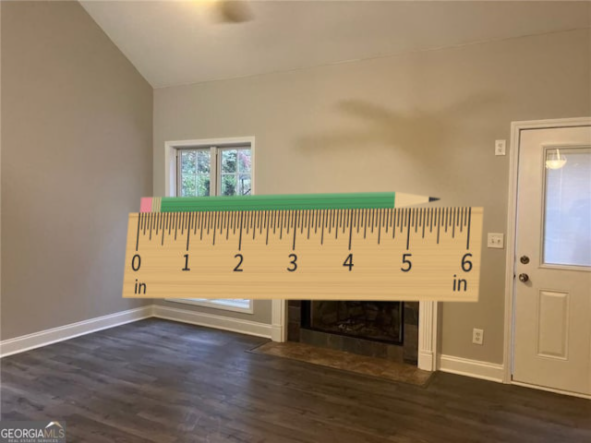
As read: **5.5** in
